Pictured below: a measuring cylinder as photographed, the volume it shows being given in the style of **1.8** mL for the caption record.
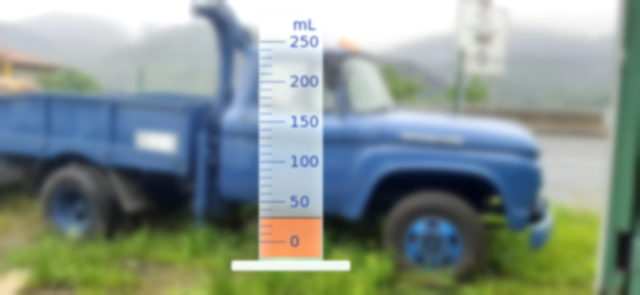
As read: **30** mL
